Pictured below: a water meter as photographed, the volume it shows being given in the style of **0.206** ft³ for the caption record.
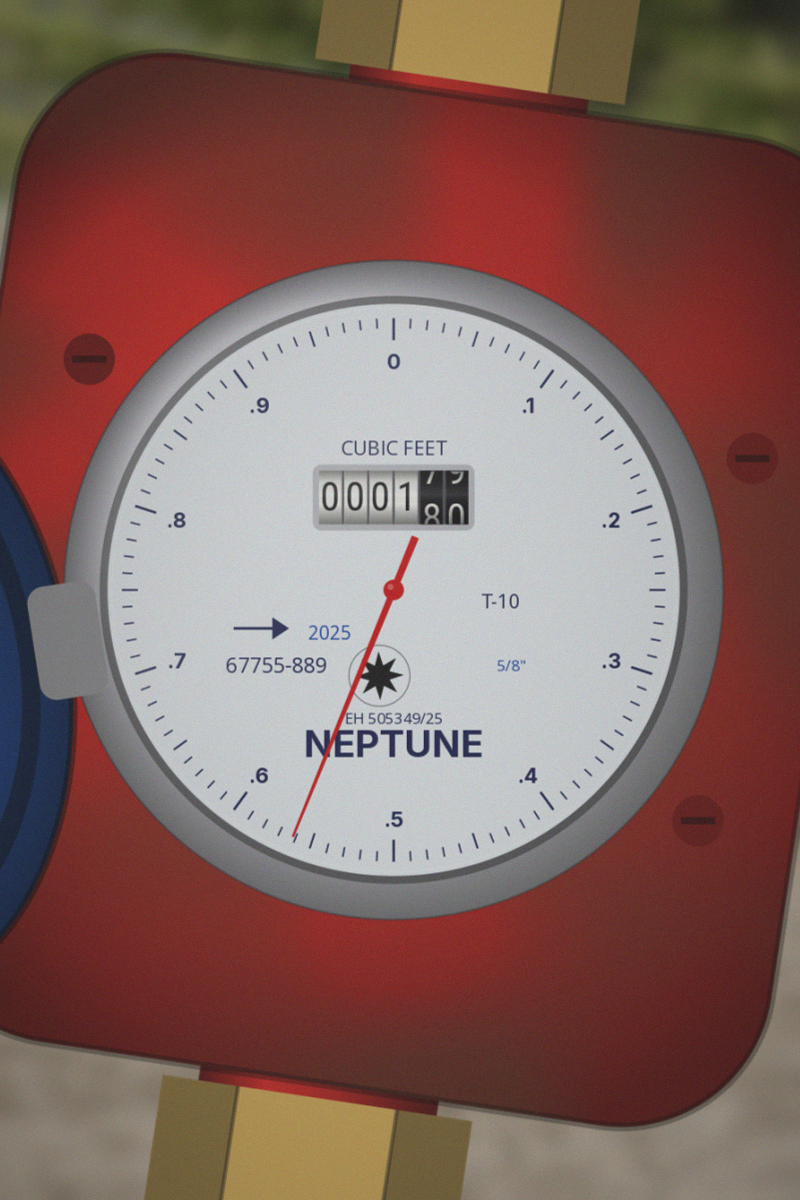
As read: **179.56** ft³
